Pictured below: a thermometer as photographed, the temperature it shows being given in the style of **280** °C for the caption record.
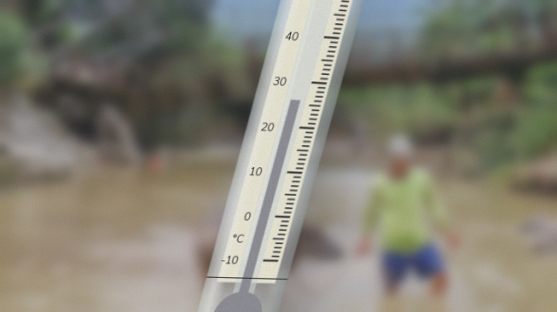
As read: **26** °C
